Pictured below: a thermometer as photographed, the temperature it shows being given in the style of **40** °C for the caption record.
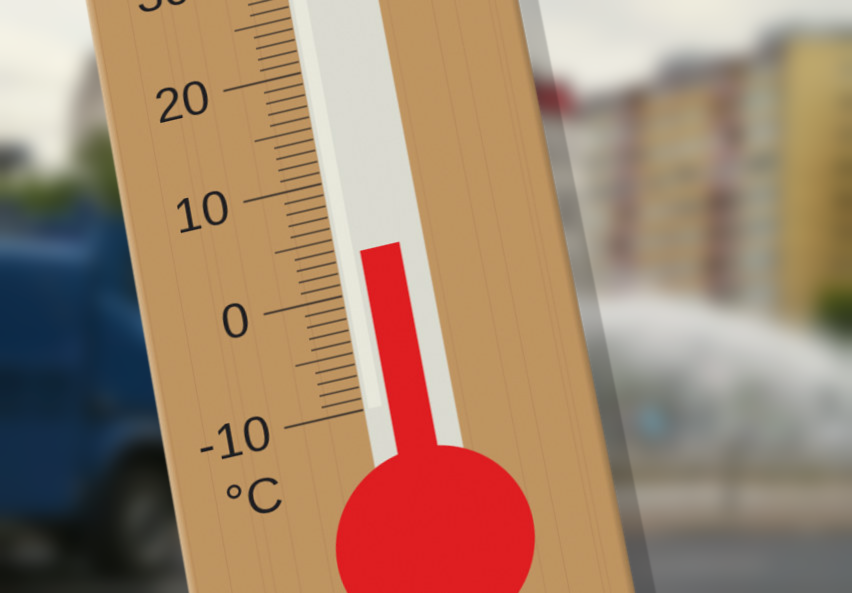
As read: **3.5** °C
